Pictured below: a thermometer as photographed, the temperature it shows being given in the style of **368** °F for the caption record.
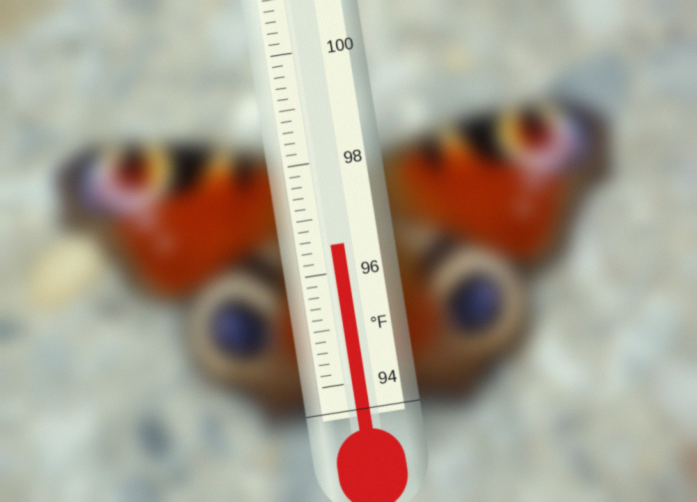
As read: **96.5** °F
